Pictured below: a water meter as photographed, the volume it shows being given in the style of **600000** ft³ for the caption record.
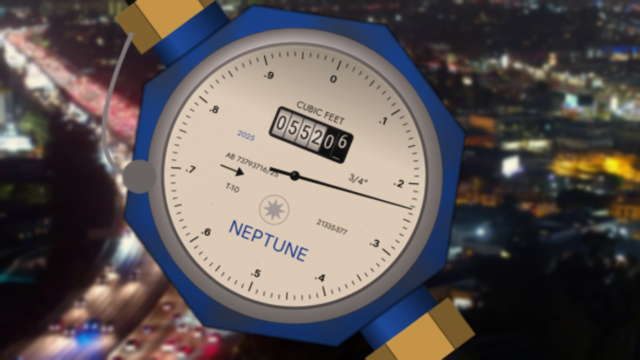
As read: **55206.23** ft³
